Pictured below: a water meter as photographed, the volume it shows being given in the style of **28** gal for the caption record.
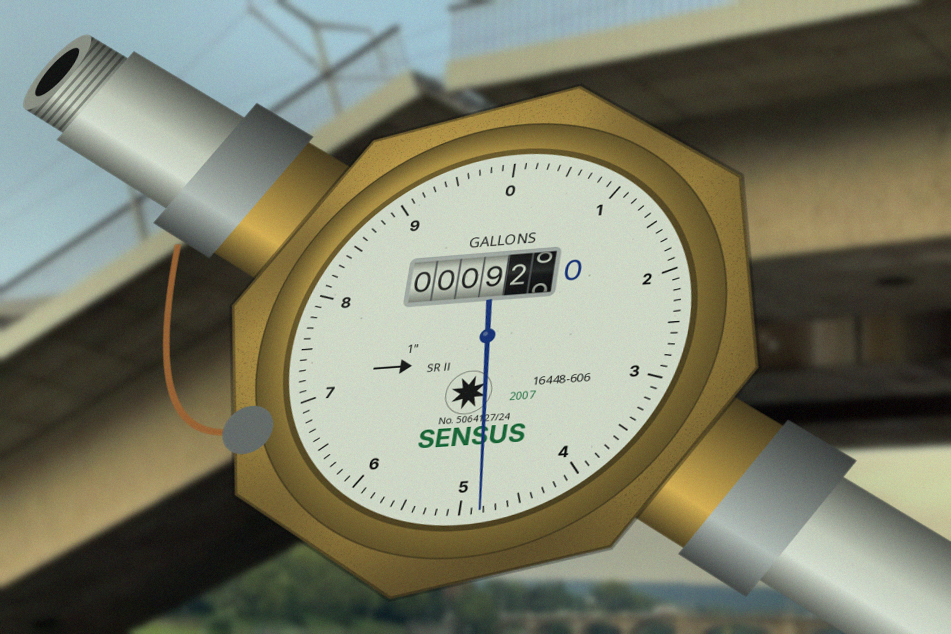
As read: **9284.8** gal
